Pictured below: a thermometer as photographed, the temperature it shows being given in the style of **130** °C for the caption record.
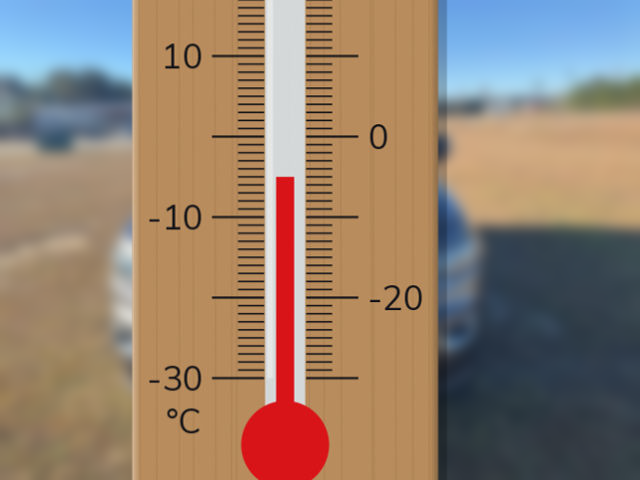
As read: **-5** °C
